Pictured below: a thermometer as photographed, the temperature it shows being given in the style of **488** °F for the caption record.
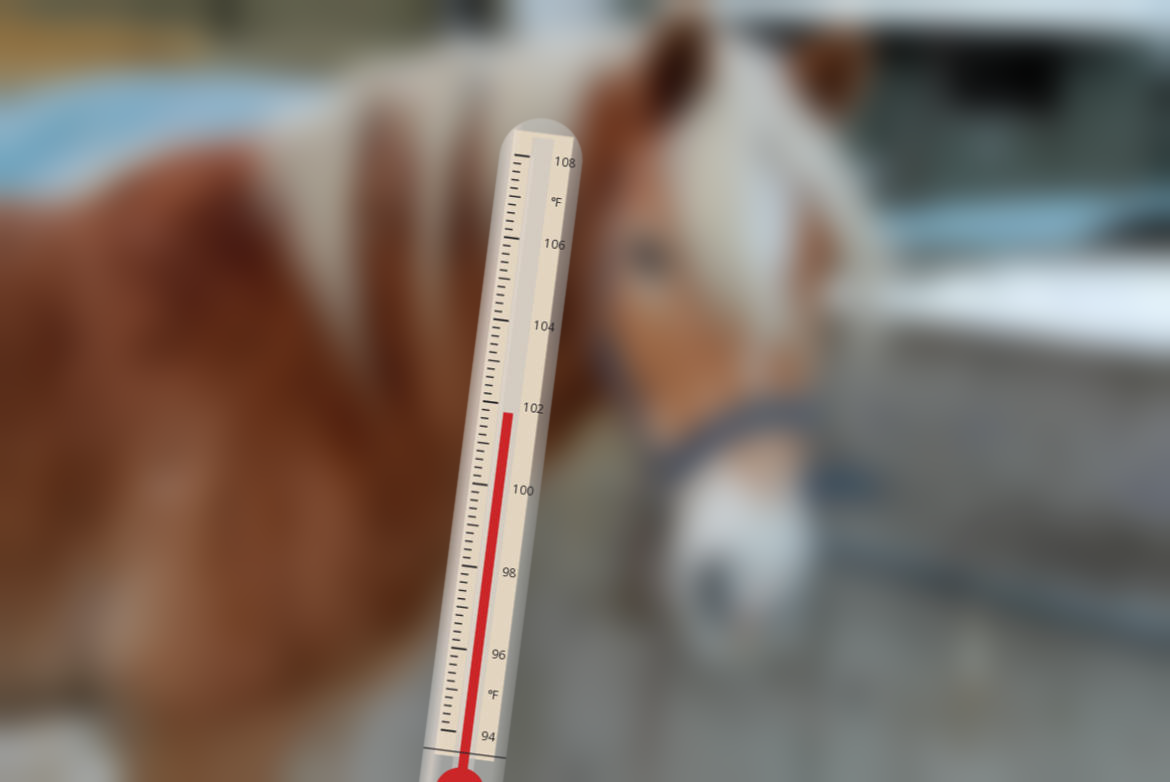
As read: **101.8** °F
